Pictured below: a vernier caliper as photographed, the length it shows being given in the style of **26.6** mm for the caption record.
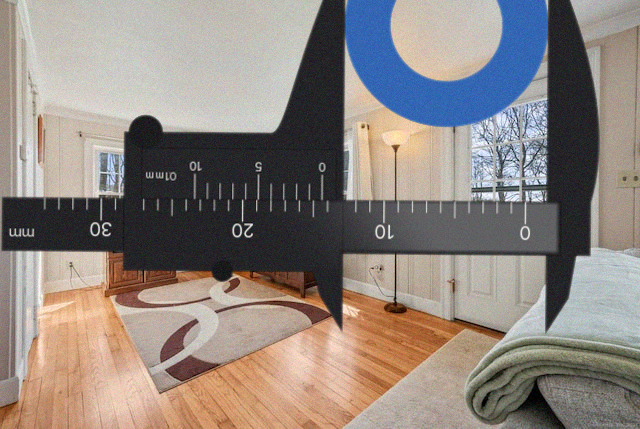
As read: **14.4** mm
